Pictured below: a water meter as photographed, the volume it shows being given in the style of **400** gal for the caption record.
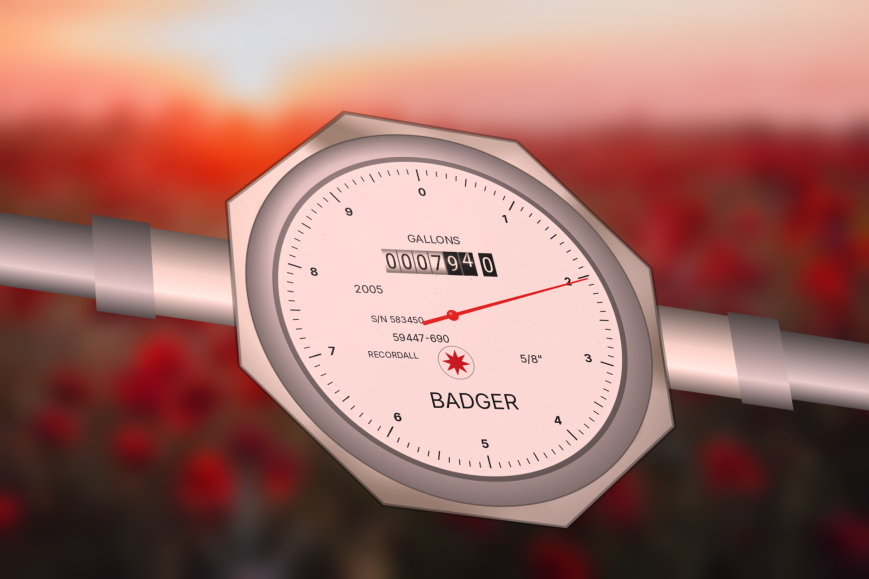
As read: **7942.0** gal
